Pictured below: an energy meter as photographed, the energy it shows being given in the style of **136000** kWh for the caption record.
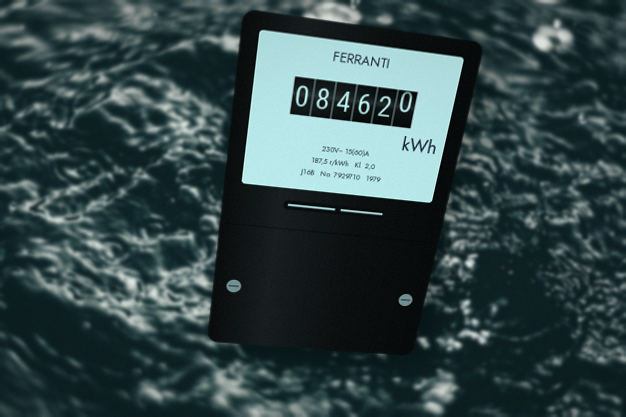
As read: **84620** kWh
